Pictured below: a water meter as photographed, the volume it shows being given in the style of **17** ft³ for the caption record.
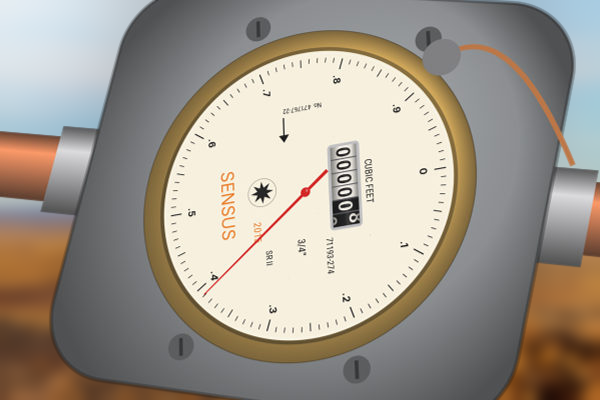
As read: **8.39** ft³
